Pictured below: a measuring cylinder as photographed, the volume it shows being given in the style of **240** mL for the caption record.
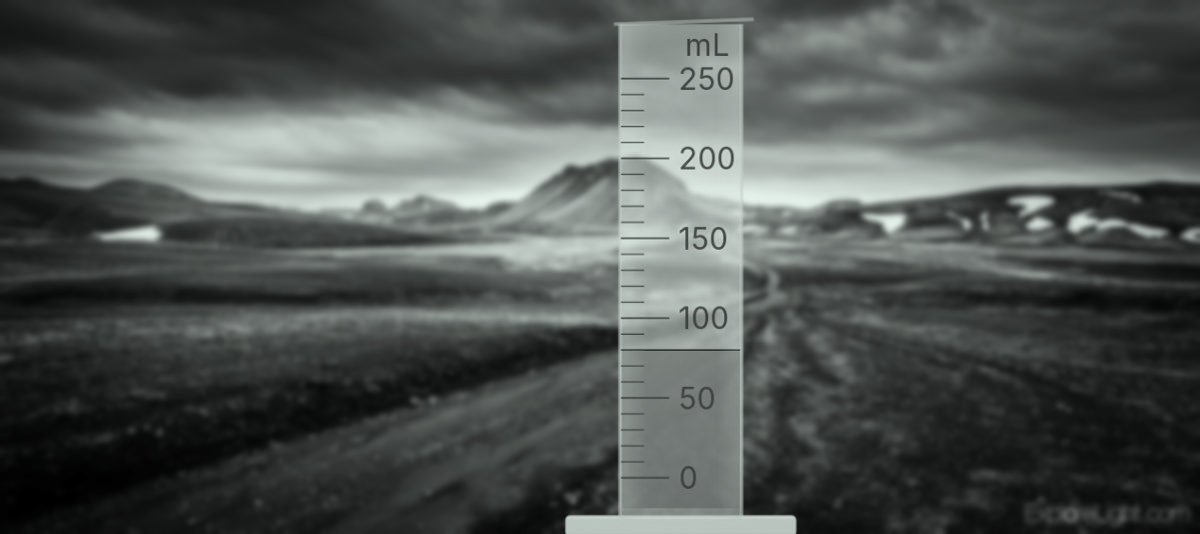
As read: **80** mL
